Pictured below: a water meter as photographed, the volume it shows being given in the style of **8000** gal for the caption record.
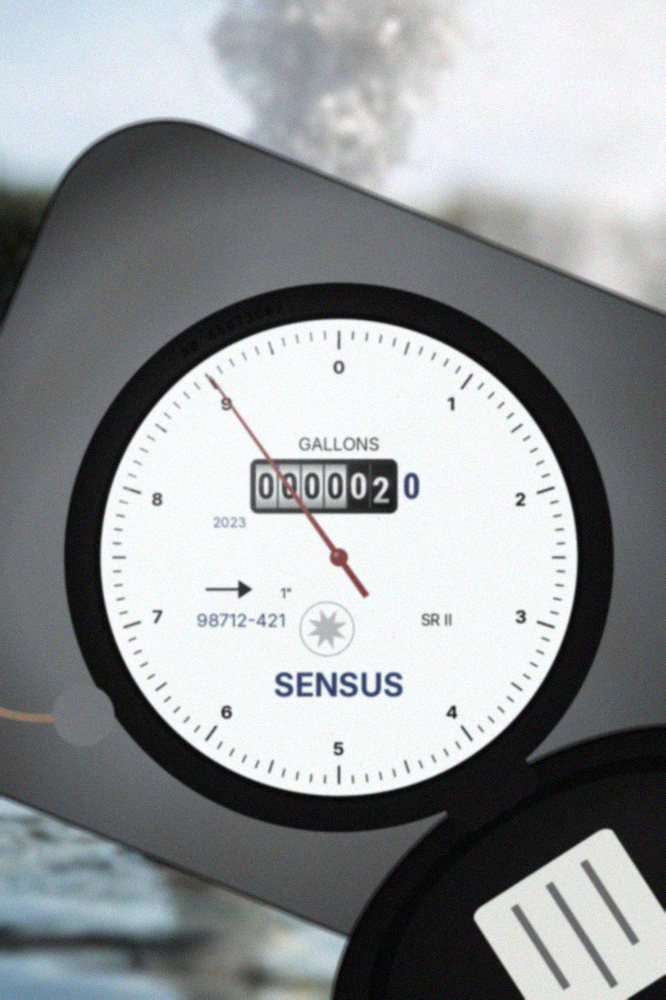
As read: **19.0** gal
